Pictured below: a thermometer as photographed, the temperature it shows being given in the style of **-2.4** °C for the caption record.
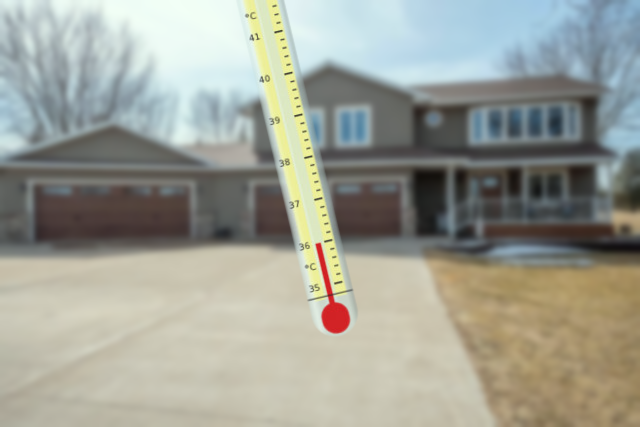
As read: **36** °C
